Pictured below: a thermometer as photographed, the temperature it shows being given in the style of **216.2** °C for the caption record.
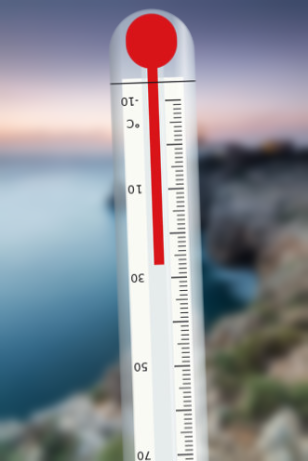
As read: **27** °C
